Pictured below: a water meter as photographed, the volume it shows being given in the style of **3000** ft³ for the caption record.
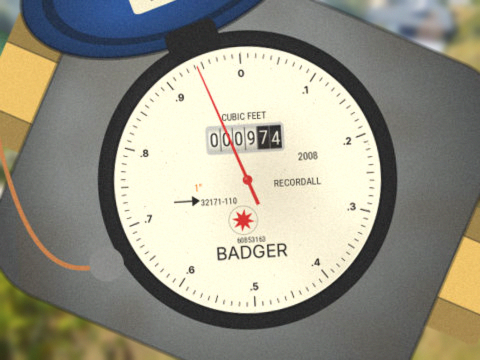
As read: **973.94** ft³
